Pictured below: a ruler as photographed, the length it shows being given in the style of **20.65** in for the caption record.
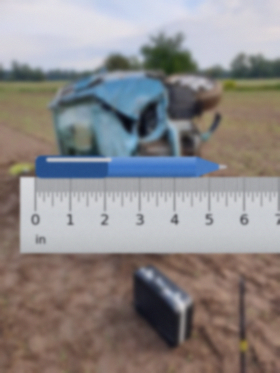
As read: **5.5** in
